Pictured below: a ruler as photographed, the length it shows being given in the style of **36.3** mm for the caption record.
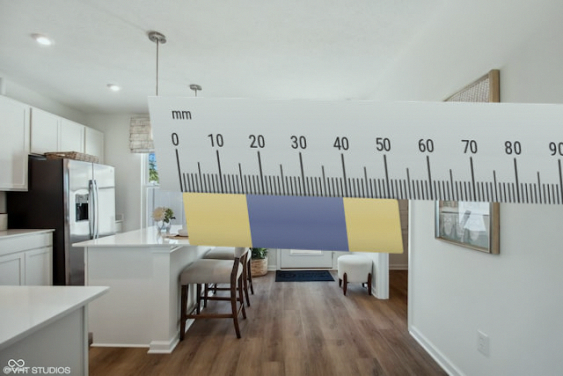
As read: **52** mm
